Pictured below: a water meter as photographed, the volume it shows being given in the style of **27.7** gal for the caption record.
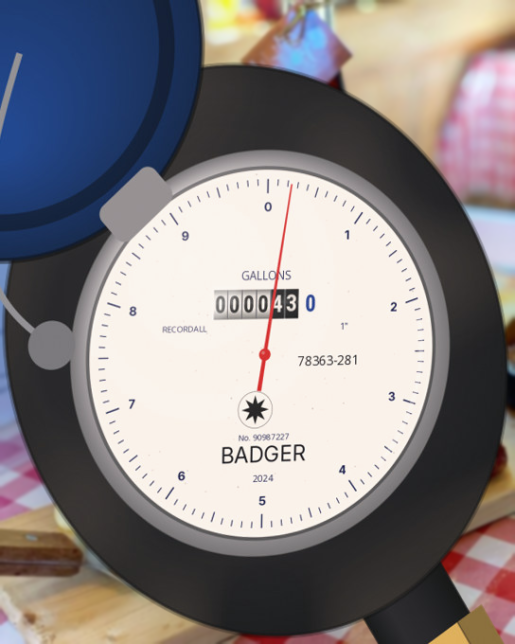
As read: **430.2** gal
